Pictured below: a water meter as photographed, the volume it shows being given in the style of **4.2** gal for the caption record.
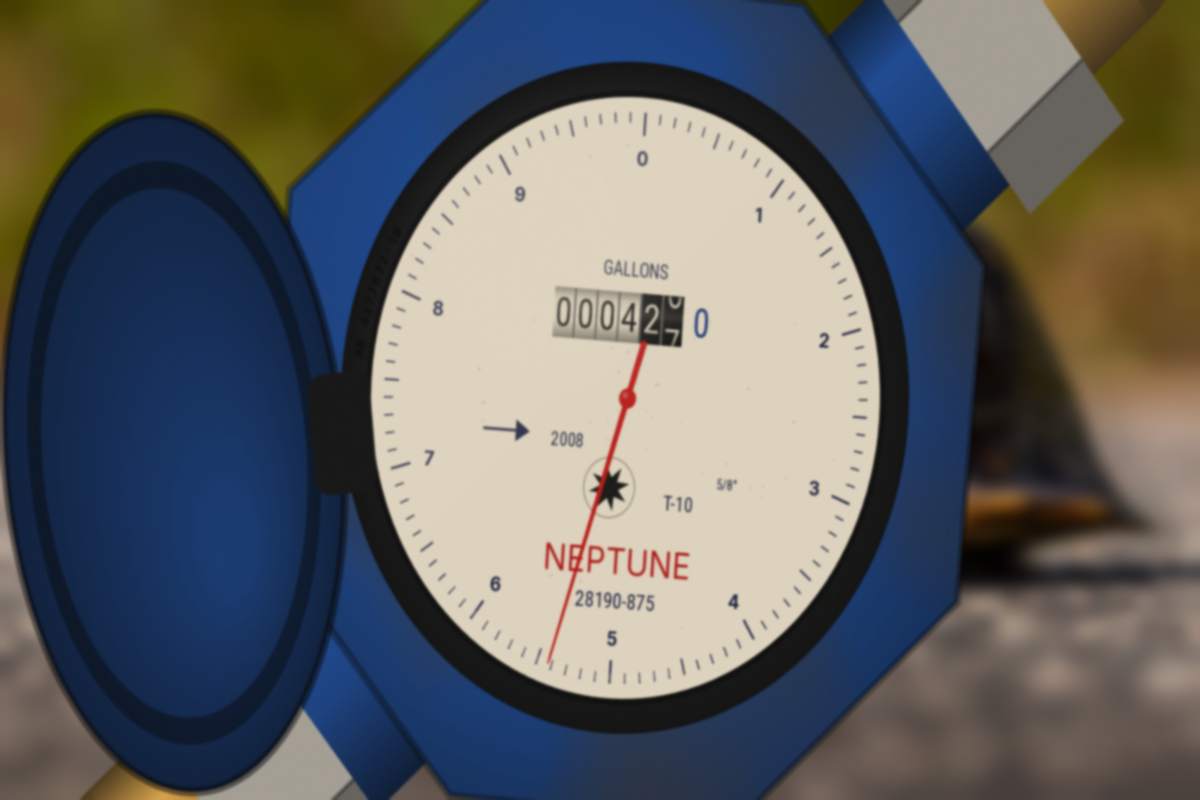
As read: **4265.4** gal
